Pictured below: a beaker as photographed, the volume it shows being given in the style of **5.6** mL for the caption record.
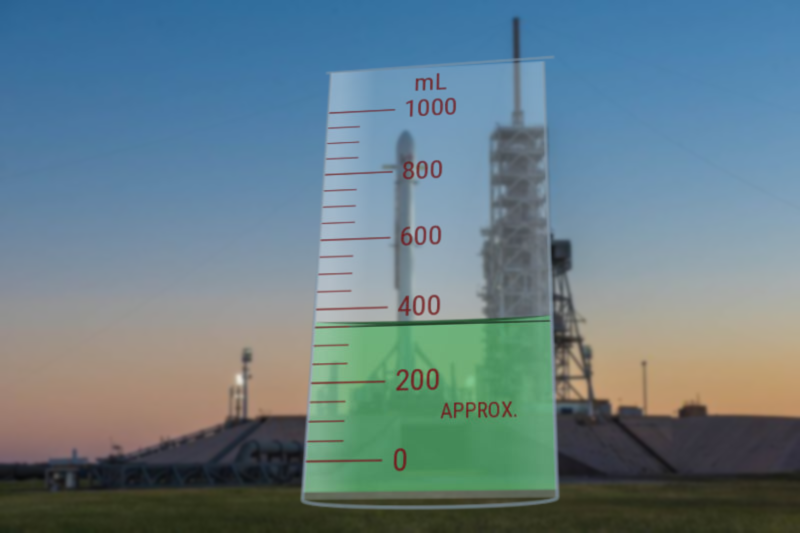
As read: **350** mL
